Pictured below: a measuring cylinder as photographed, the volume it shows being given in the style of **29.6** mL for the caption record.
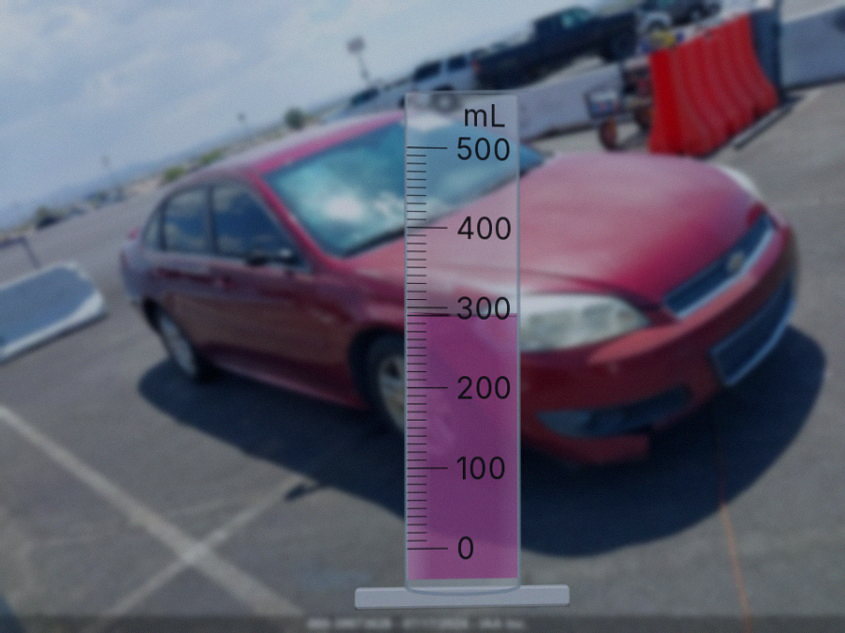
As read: **290** mL
